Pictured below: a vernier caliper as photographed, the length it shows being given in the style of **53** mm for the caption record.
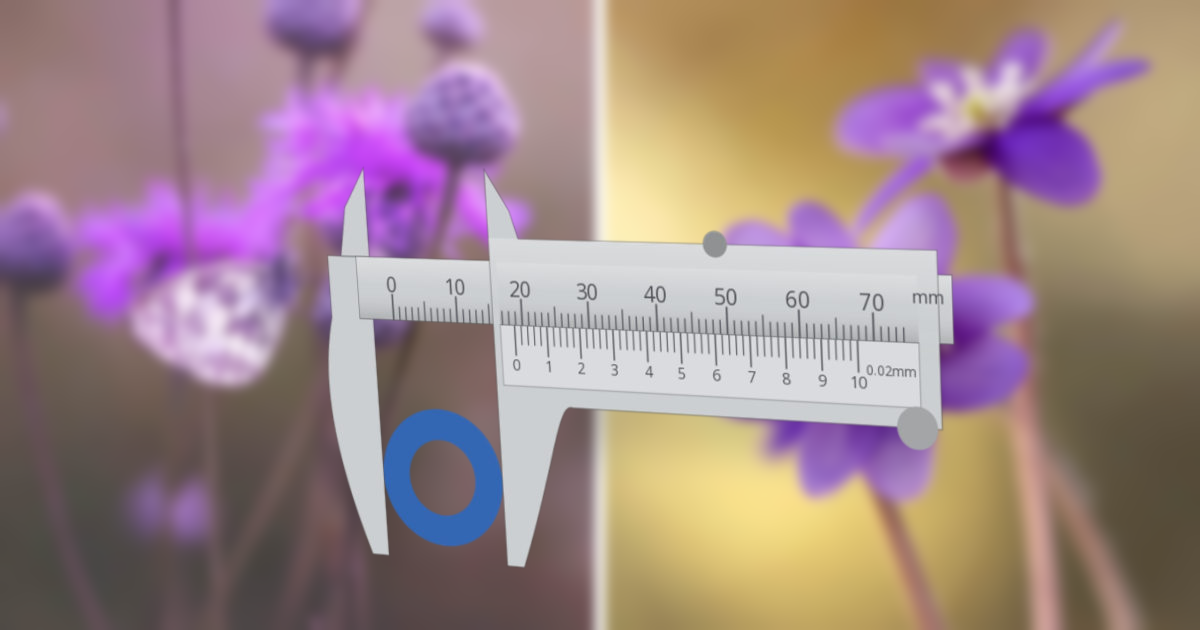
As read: **18.8** mm
